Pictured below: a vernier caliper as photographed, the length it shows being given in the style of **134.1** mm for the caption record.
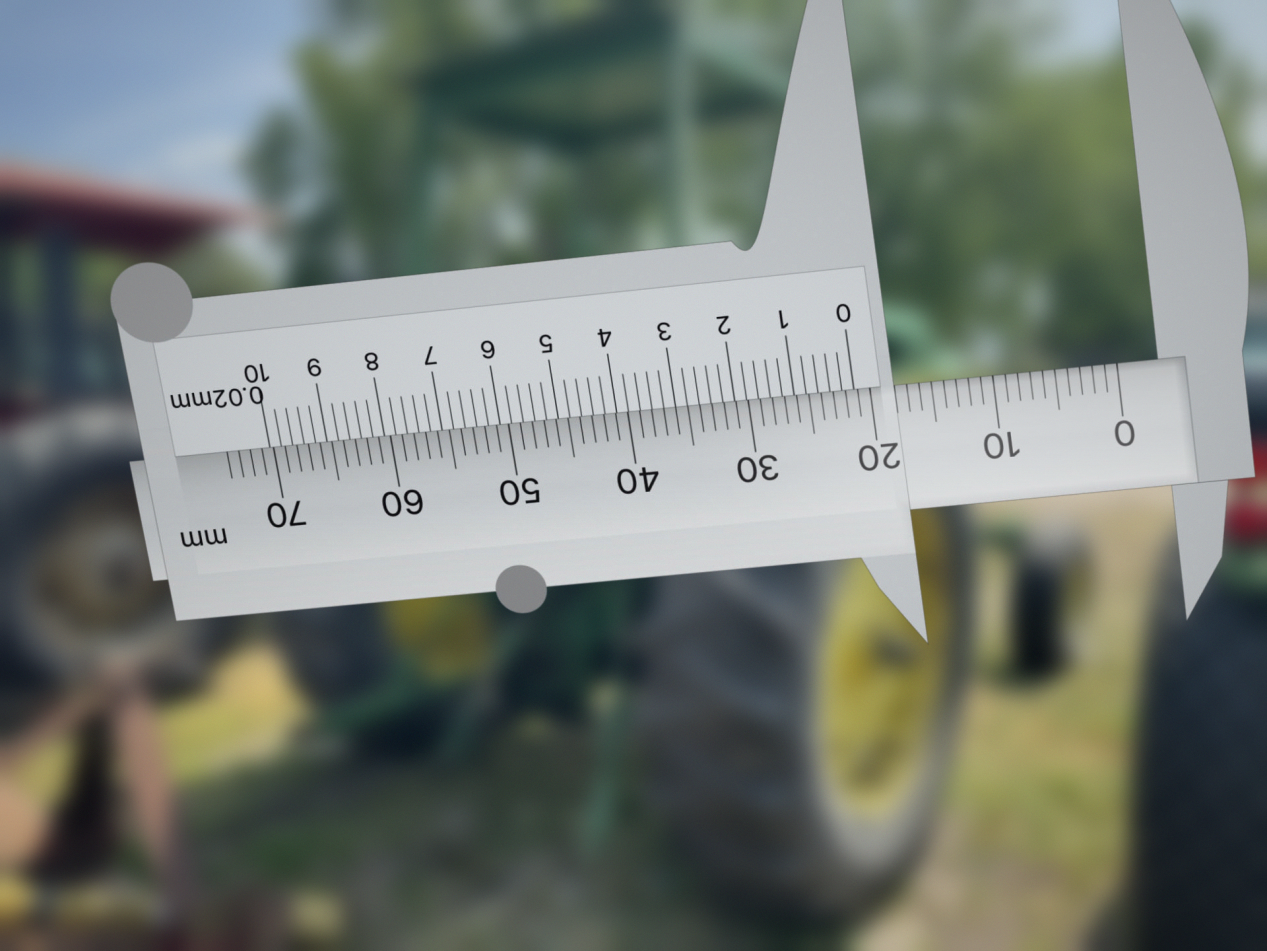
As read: **21.3** mm
